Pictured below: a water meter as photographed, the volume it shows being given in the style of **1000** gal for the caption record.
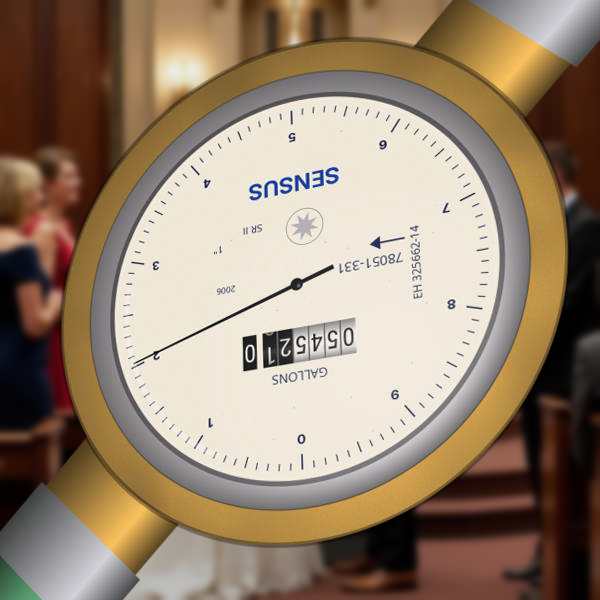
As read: **545212.0** gal
